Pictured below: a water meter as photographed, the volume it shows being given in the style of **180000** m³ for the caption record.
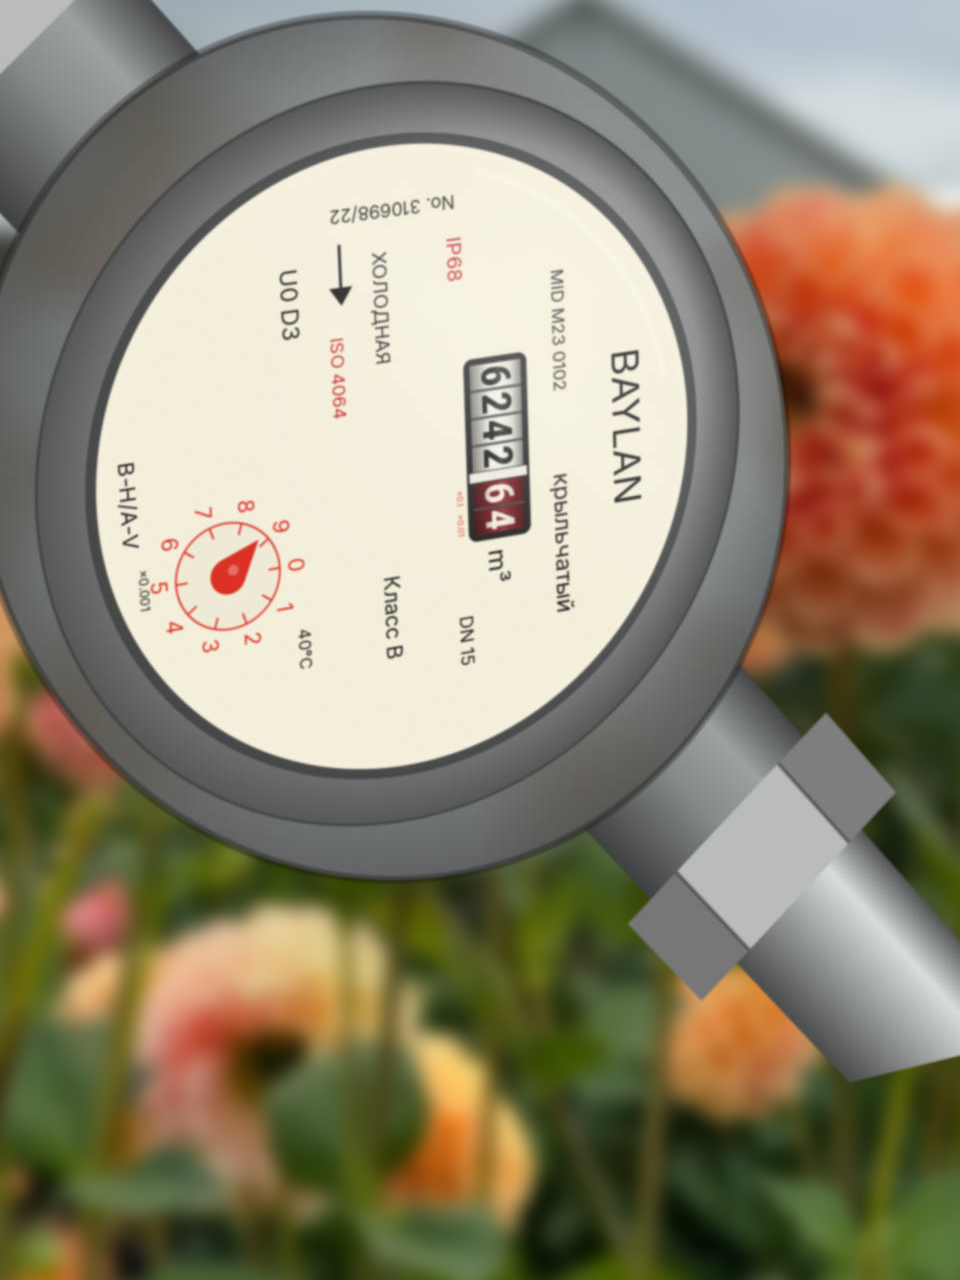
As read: **6242.648** m³
